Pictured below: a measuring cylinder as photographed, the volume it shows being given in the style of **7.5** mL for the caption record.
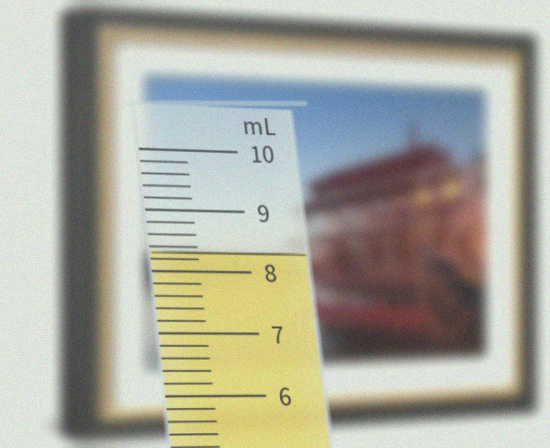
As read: **8.3** mL
